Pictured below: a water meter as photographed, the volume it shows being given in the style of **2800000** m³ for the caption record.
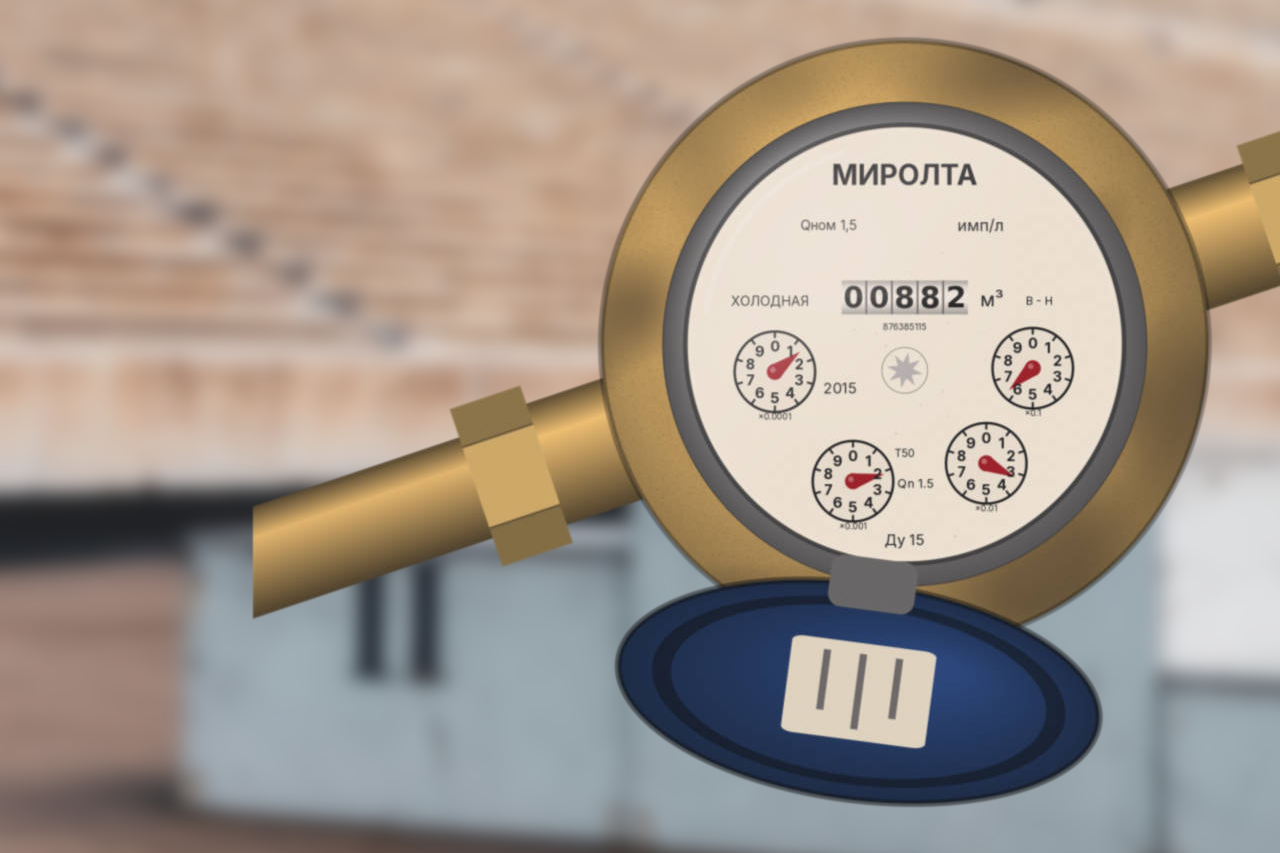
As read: **882.6321** m³
